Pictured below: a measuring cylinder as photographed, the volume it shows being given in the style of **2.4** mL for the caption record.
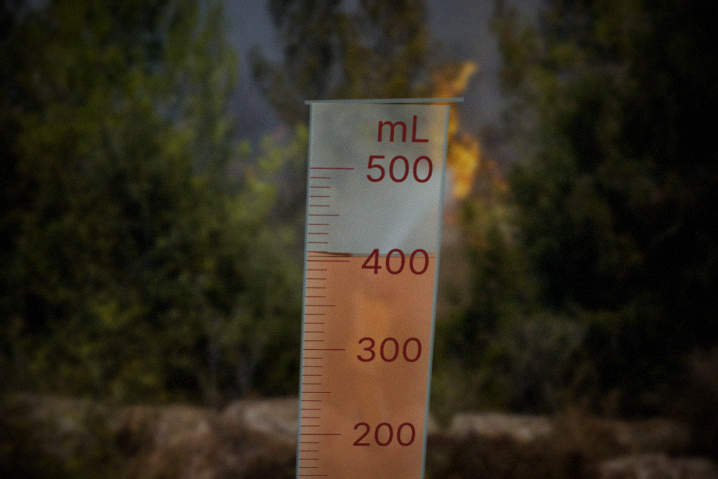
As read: **405** mL
